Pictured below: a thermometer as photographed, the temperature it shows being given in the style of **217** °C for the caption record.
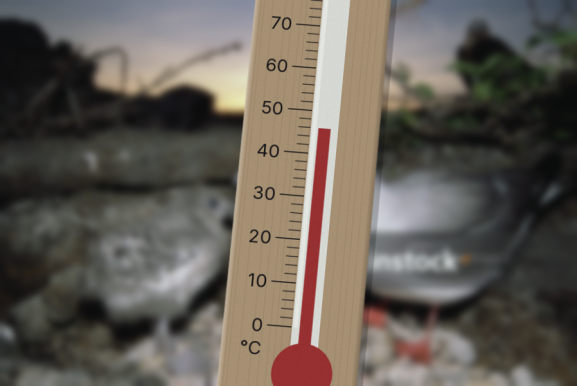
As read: **46** °C
